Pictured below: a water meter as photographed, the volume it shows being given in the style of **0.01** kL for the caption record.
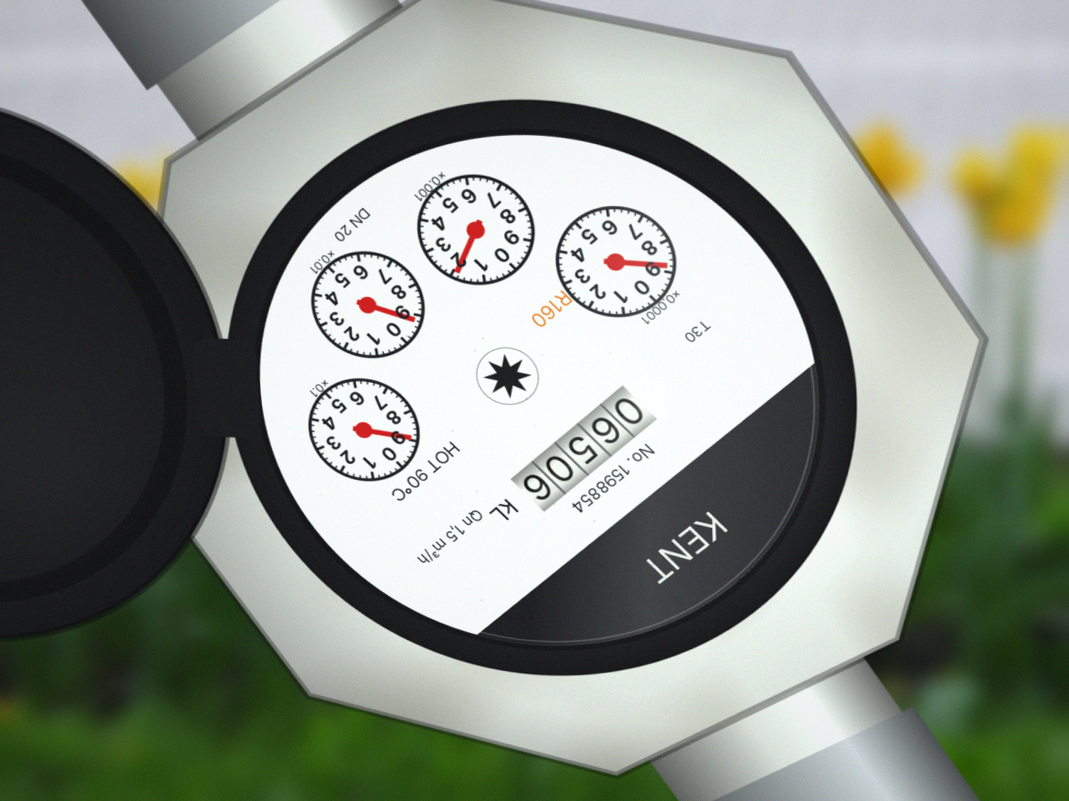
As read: **6506.8918** kL
